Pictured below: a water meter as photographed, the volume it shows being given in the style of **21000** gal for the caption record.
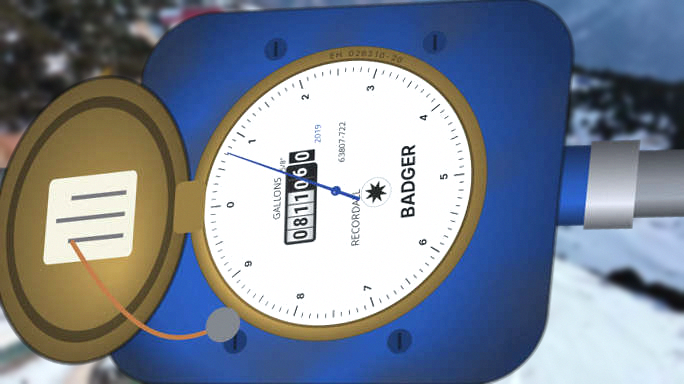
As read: **811060.7** gal
